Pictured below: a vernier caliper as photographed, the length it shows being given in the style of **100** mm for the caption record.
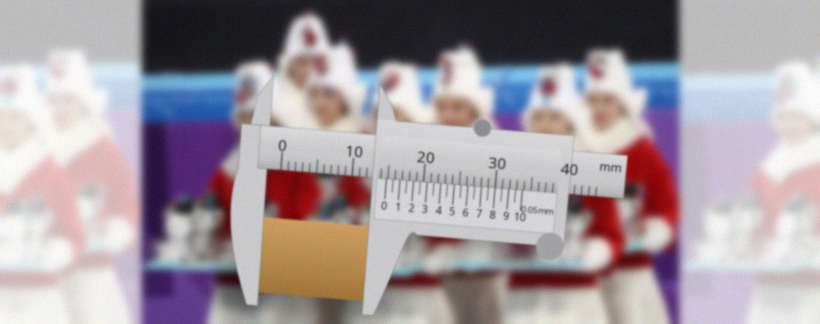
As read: **14.8** mm
